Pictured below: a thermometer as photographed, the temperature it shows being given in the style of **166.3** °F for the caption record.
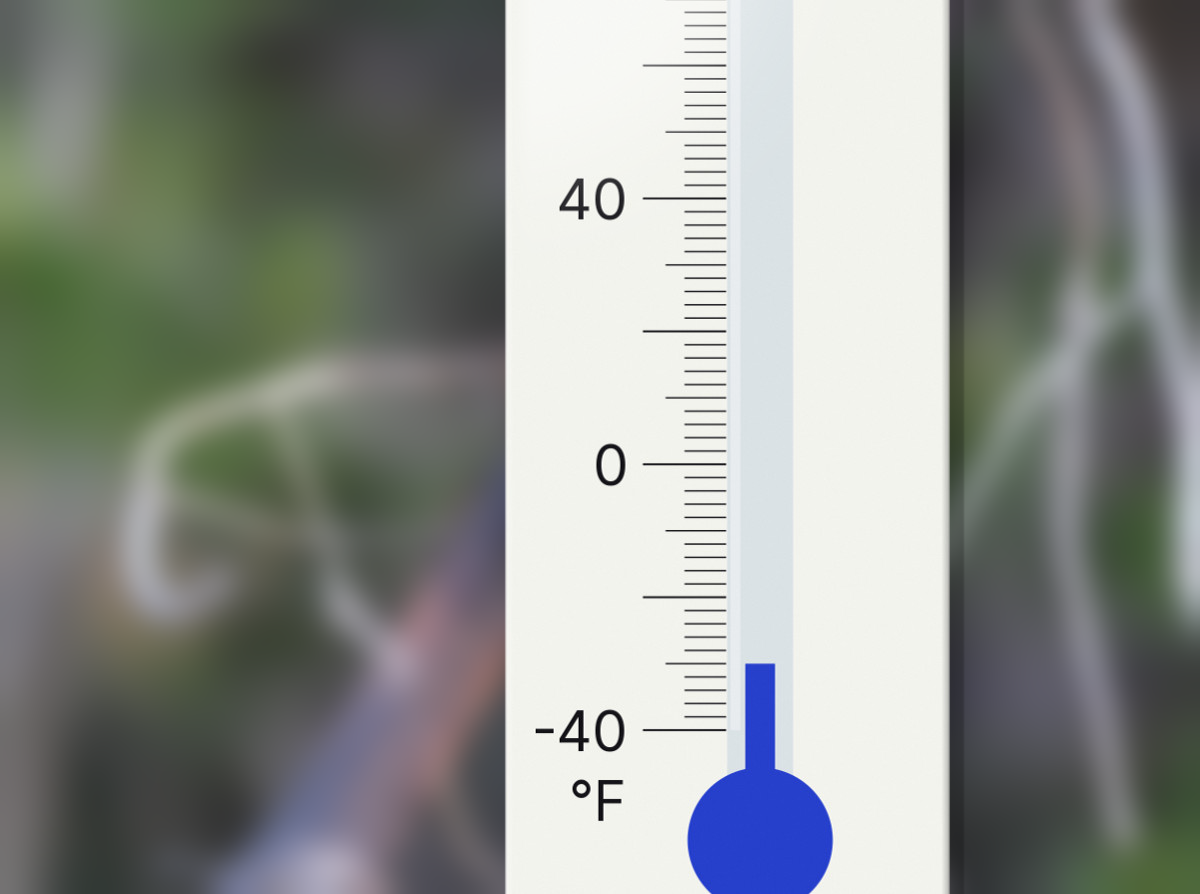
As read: **-30** °F
